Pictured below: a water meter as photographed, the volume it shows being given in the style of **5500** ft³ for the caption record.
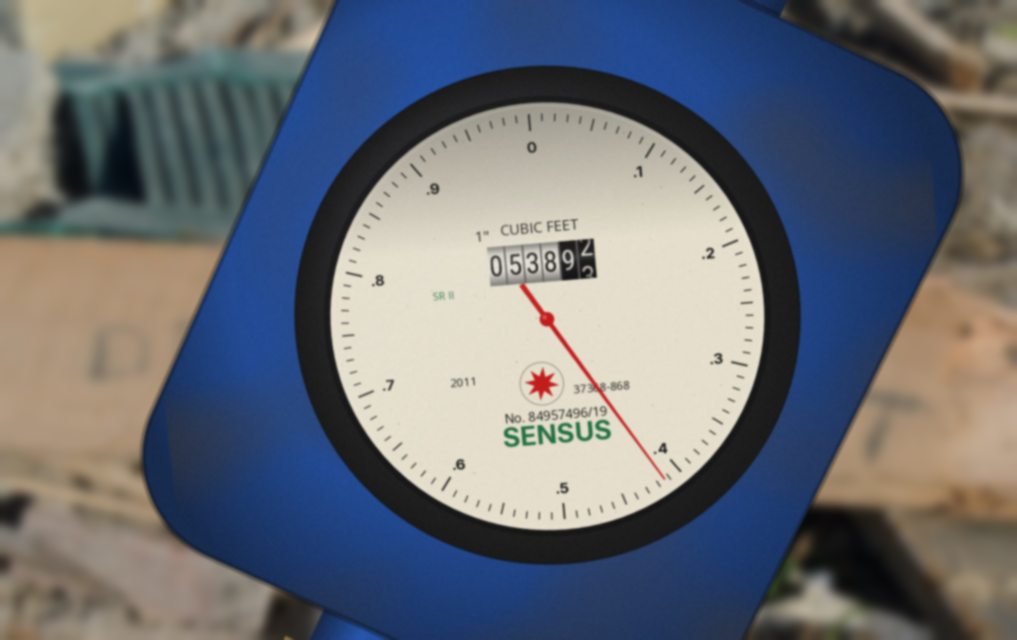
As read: **53892.41** ft³
